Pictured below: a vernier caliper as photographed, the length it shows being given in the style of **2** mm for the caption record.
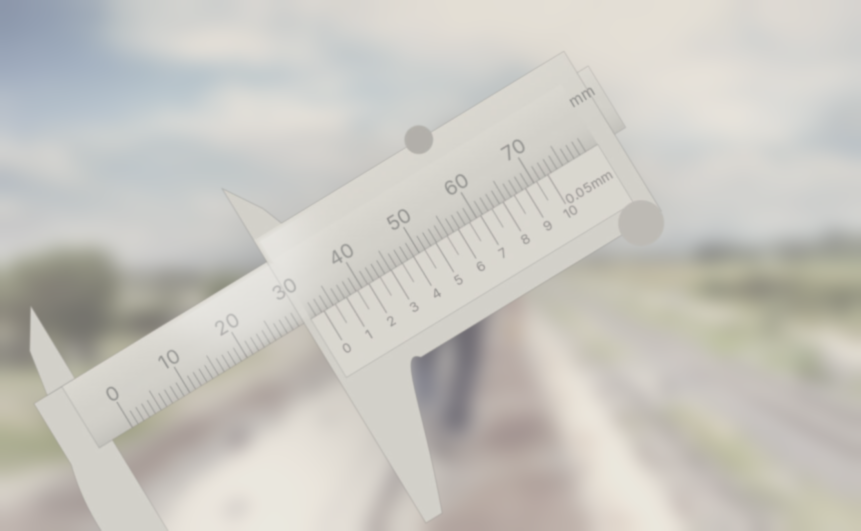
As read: **33.4** mm
